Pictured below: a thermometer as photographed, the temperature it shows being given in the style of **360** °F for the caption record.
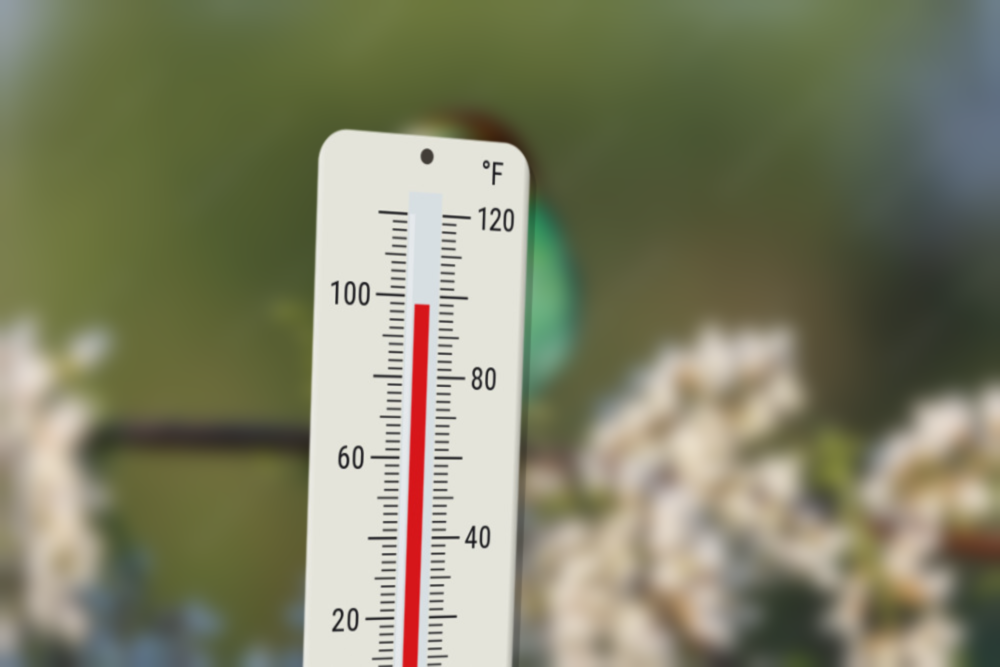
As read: **98** °F
